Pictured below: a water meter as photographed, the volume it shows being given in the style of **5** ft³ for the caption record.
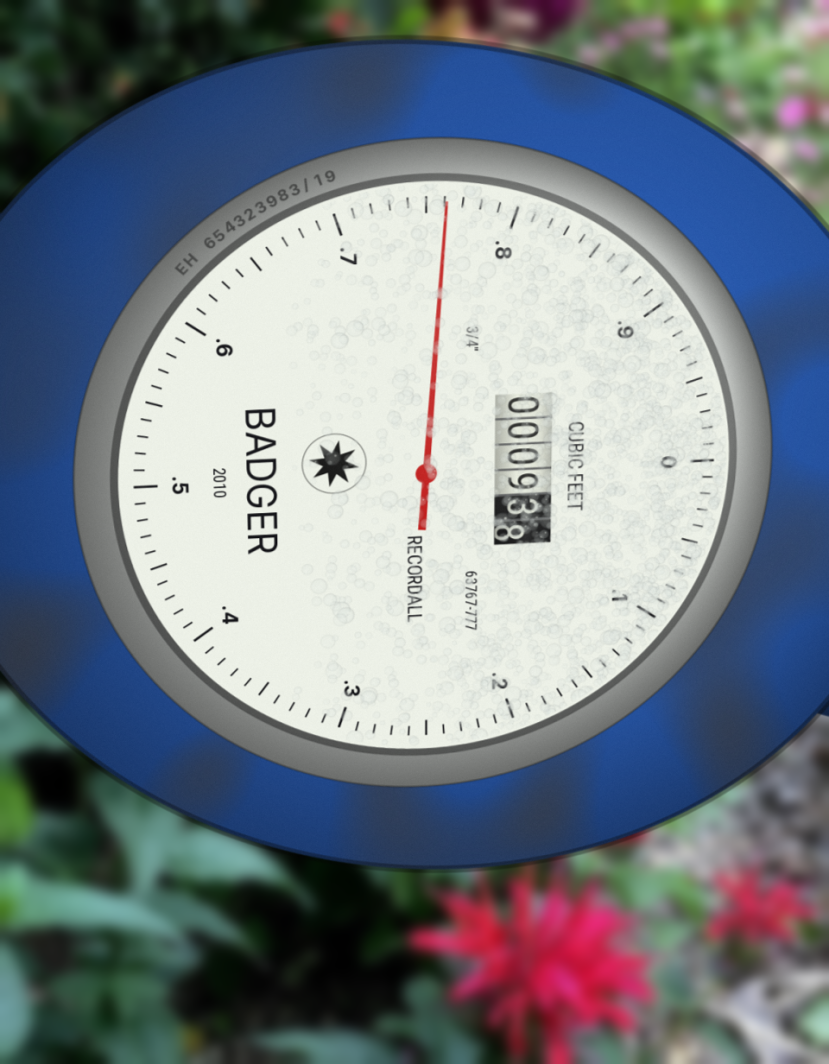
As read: **937.76** ft³
